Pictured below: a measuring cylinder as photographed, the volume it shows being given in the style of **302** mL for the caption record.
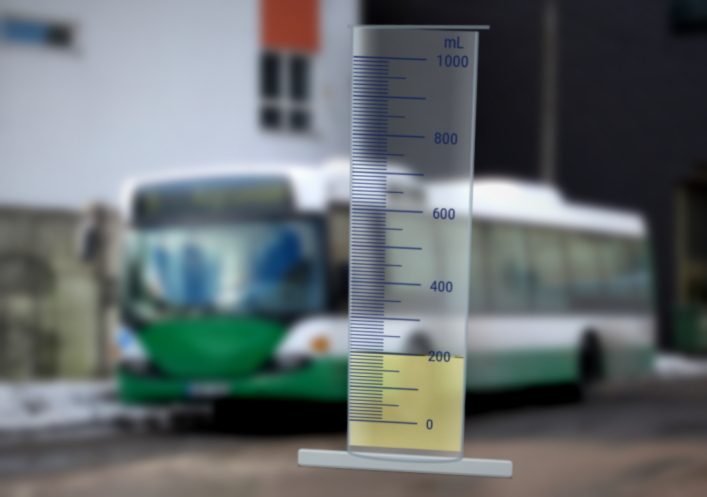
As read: **200** mL
